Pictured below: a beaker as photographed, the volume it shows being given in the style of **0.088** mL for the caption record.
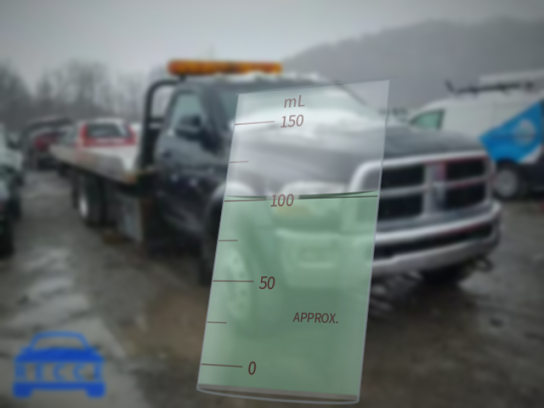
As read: **100** mL
